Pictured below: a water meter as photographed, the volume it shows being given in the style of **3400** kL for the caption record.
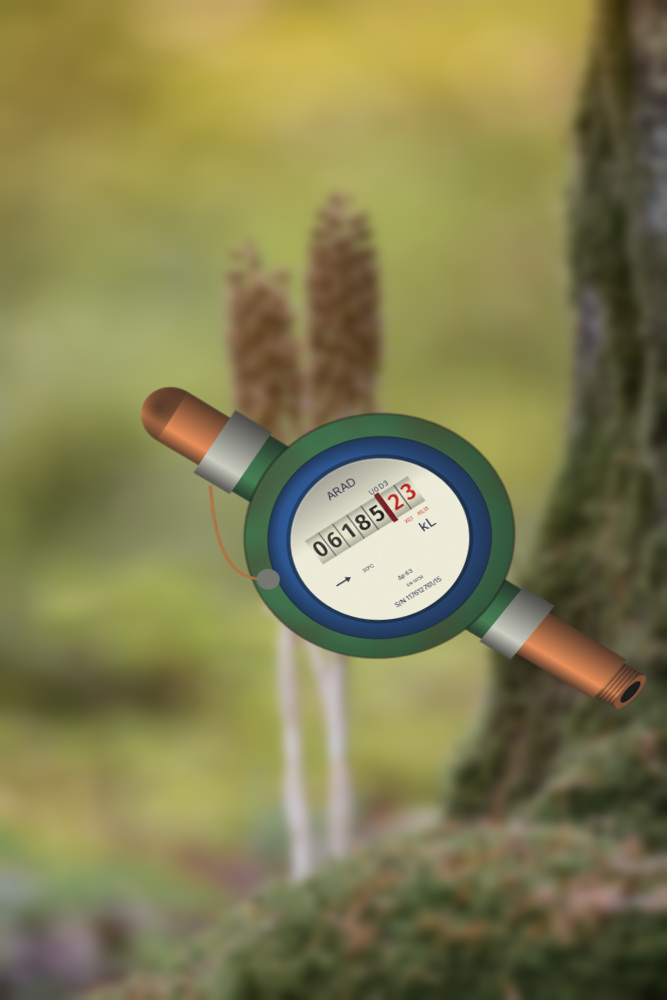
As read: **6185.23** kL
